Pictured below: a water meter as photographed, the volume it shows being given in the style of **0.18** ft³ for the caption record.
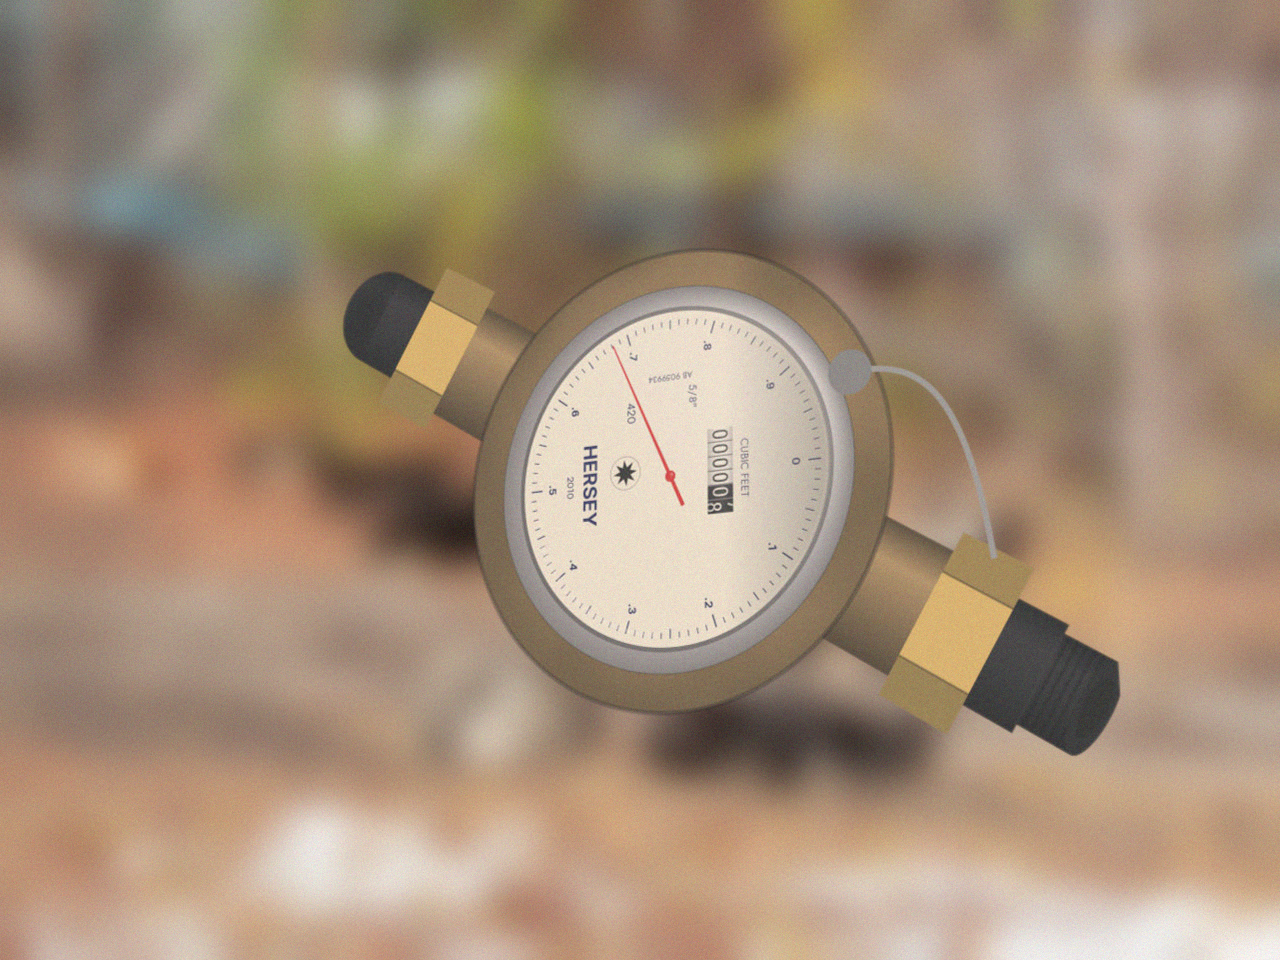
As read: **7.68** ft³
